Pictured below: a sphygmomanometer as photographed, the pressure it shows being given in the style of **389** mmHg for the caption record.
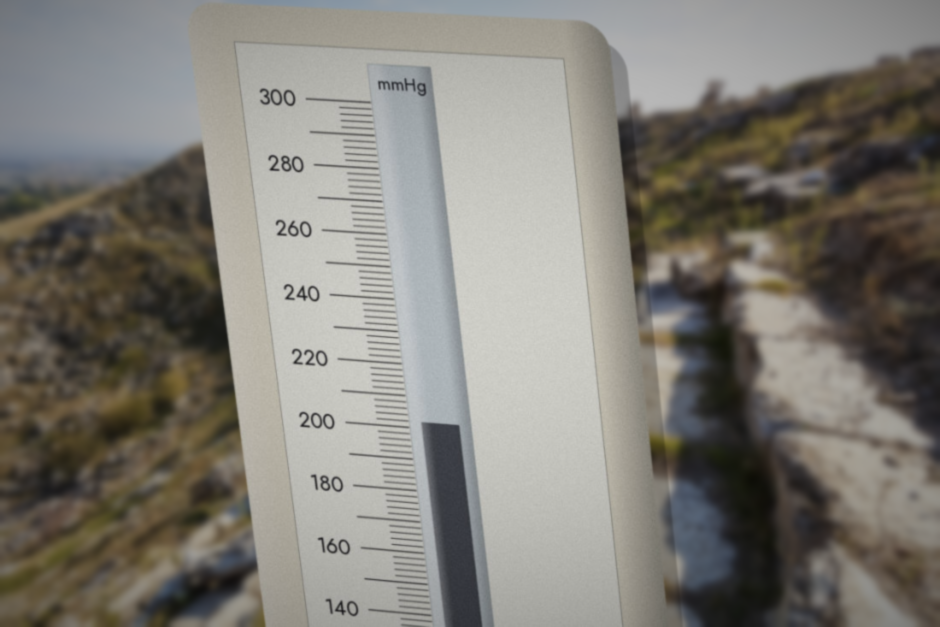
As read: **202** mmHg
